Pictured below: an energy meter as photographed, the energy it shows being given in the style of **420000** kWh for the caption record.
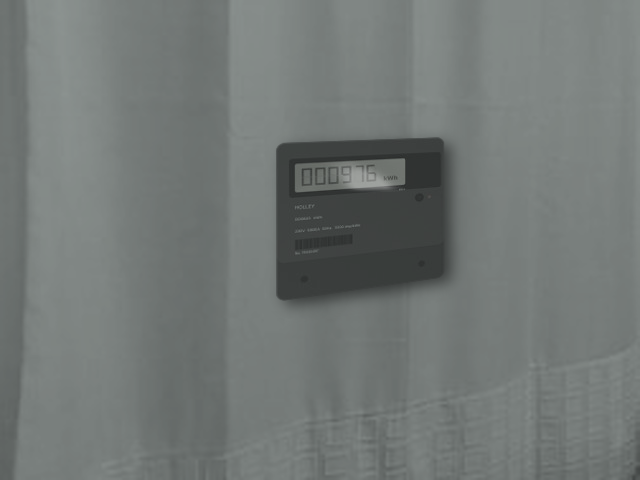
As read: **976** kWh
